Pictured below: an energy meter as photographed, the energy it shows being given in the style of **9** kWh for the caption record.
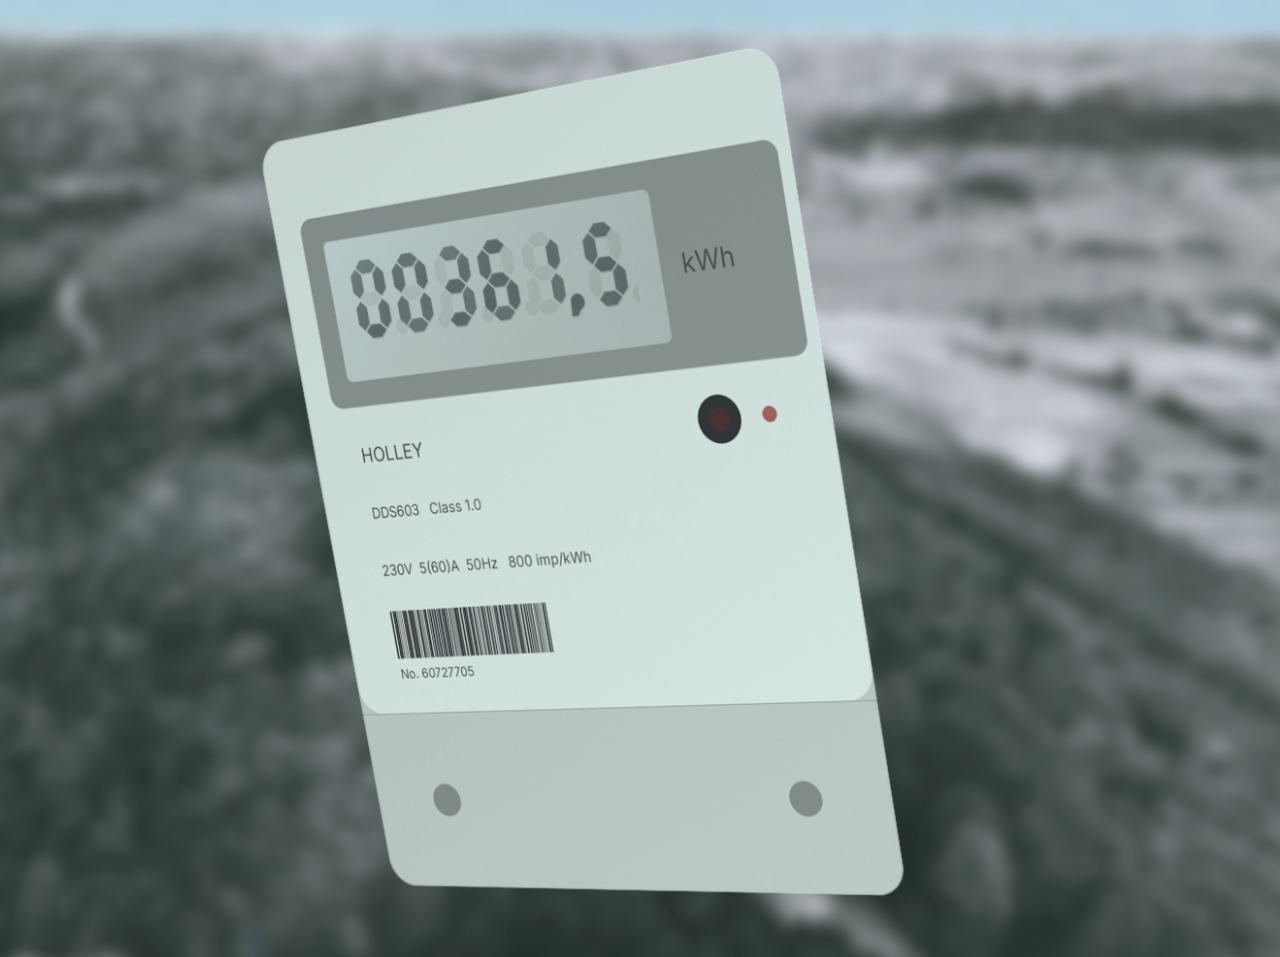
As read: **361.5** kWh
